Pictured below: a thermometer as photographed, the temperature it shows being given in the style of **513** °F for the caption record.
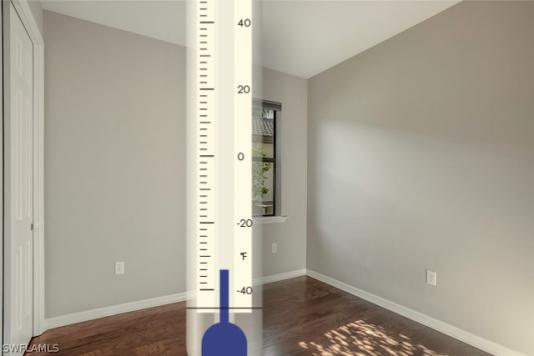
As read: **-34** °F
